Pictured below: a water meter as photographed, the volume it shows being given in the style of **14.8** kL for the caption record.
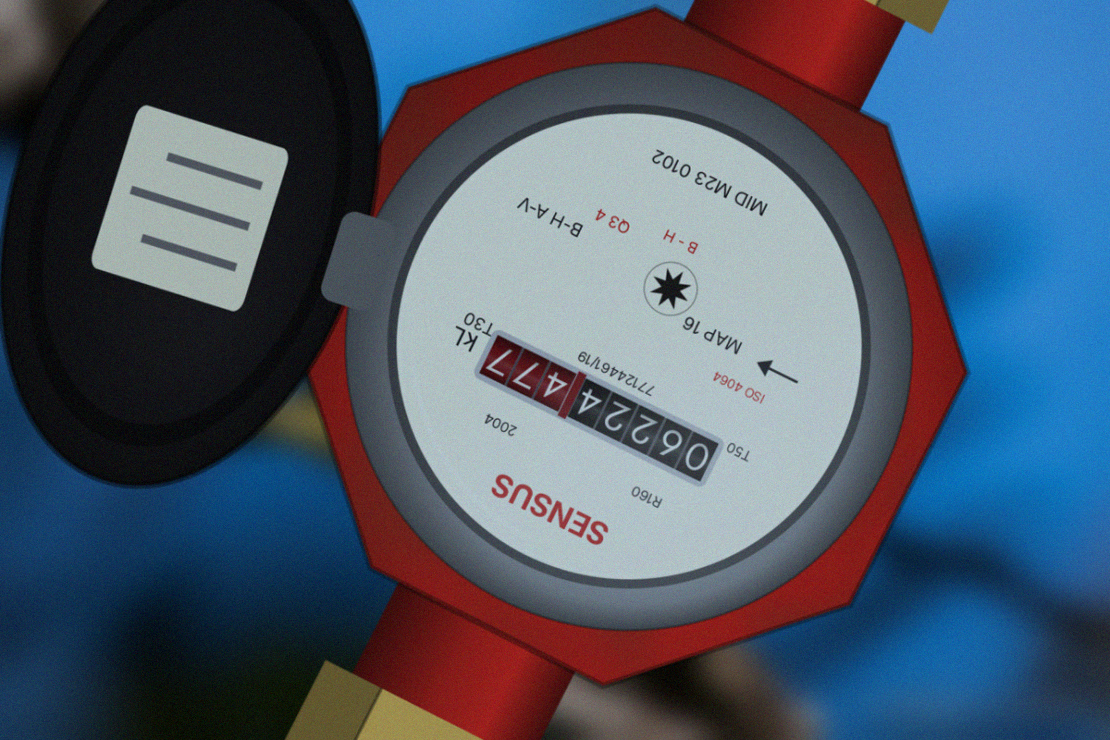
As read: **6224.477** kL
